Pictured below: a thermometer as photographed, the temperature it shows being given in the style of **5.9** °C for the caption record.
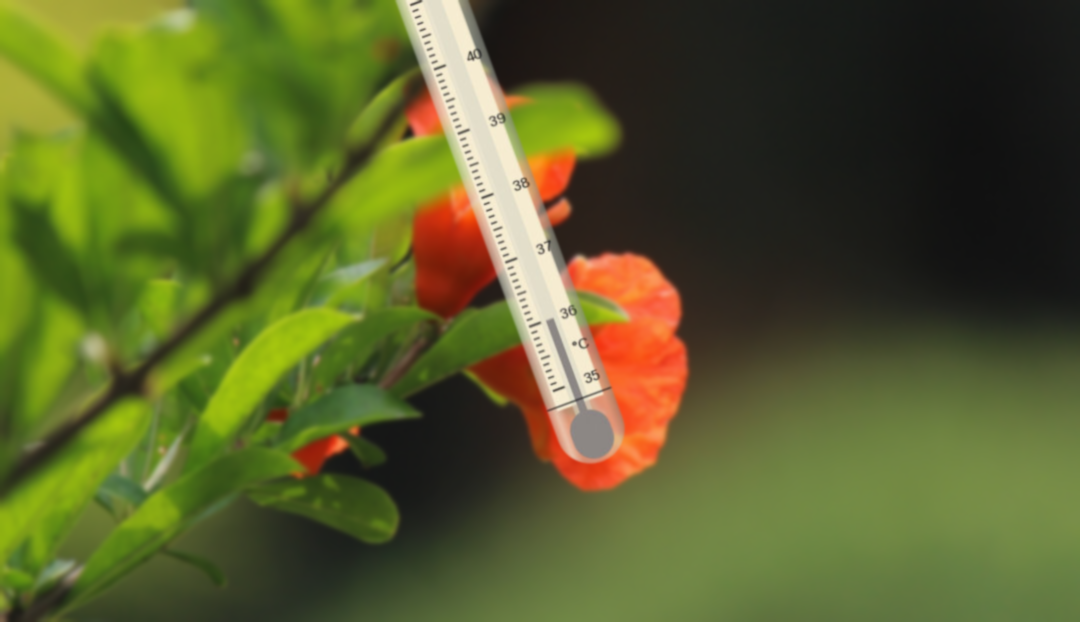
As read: **36** °C
